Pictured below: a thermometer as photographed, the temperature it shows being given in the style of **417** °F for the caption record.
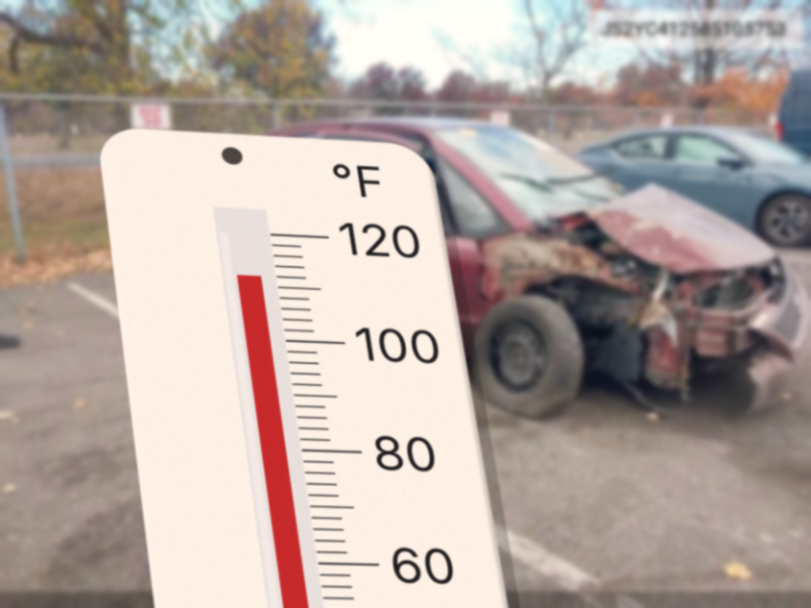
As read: **112** °F
